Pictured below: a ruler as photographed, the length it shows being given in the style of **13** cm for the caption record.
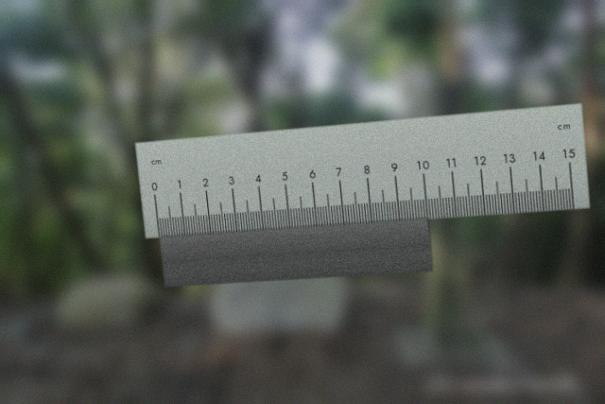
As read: **10** cm
